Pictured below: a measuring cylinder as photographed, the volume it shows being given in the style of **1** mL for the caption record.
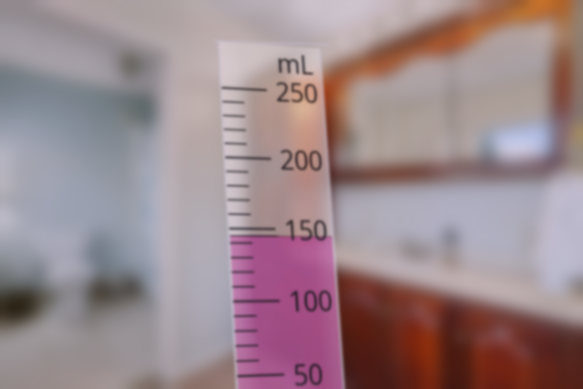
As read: **145** mL
